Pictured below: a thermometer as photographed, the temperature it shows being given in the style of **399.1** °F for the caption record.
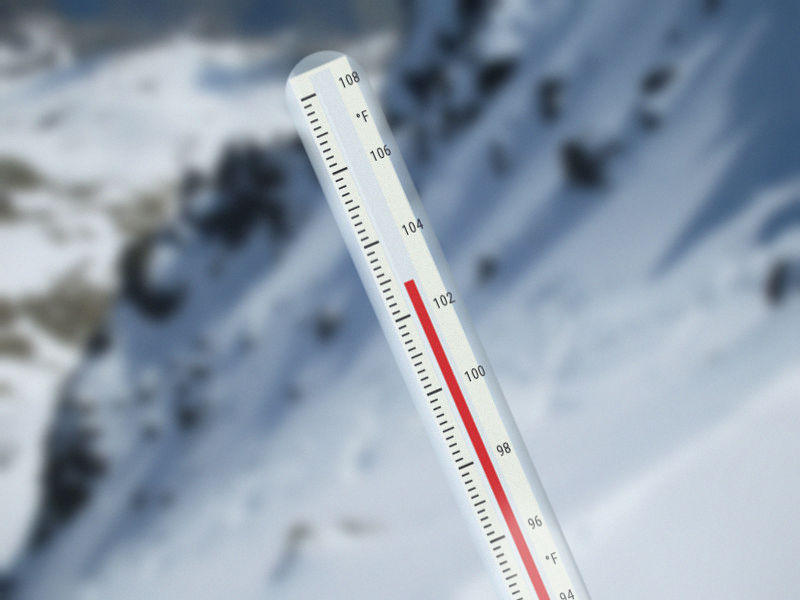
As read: **102.8** °F
